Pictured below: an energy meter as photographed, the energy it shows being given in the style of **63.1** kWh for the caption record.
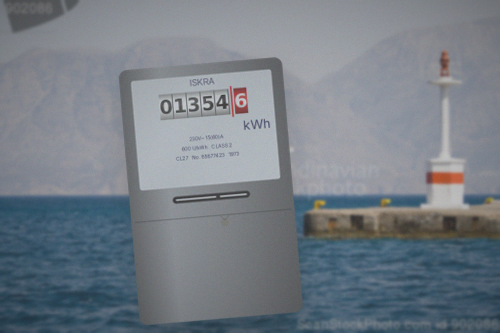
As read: **1354.6** kWh
